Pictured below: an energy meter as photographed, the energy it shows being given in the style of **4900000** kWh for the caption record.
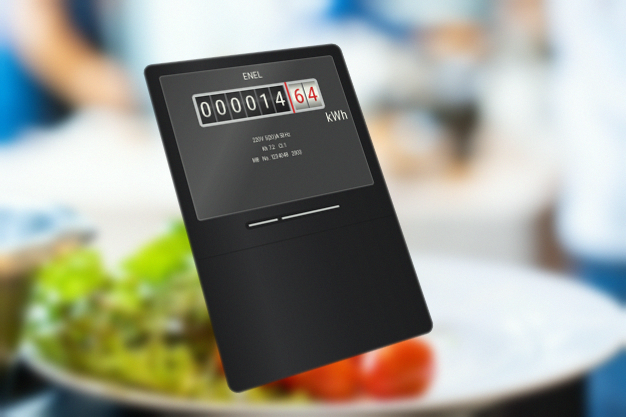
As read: **14.64** kWh
